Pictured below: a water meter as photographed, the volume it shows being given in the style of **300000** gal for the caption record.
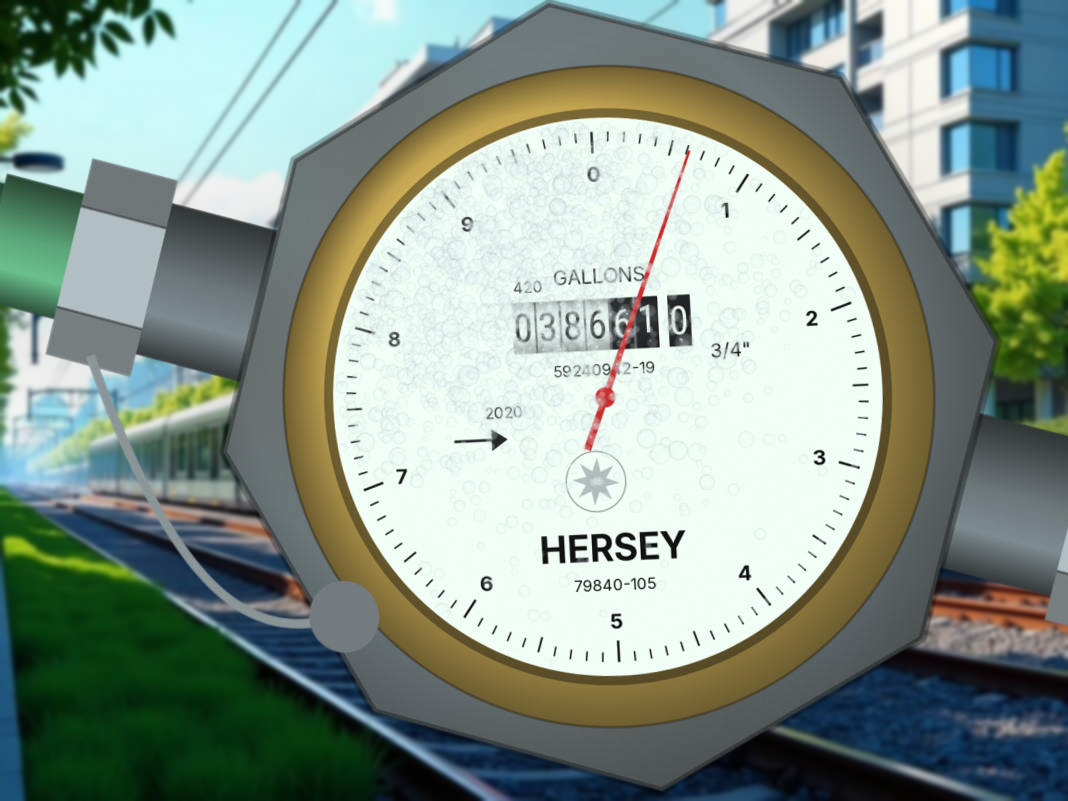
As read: **386610.6** gal
